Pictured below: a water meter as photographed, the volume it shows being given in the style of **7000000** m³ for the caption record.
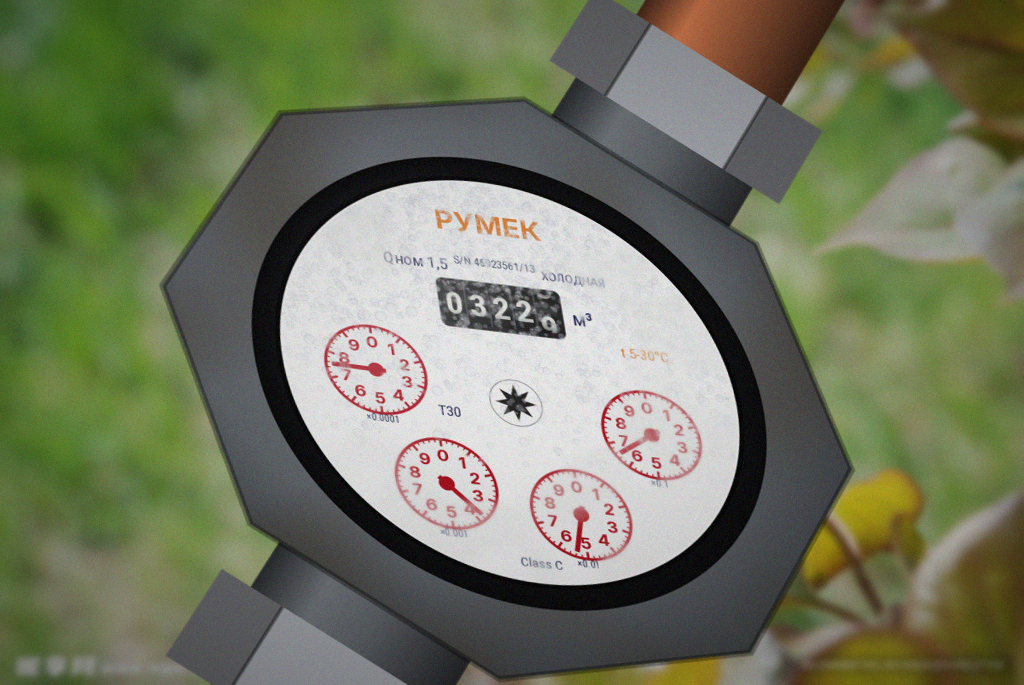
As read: **3228.6537** m³
